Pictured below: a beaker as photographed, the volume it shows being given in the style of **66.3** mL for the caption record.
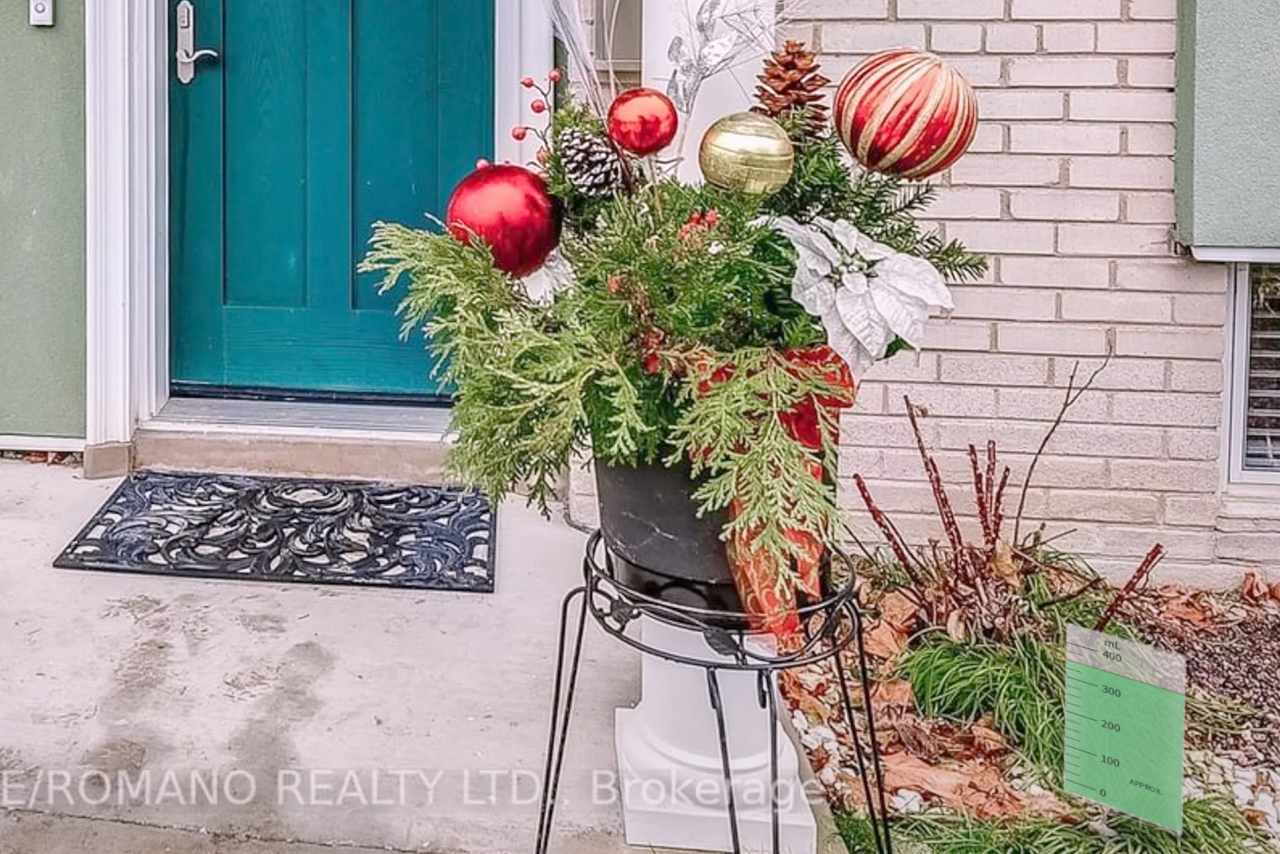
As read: **350** mL
